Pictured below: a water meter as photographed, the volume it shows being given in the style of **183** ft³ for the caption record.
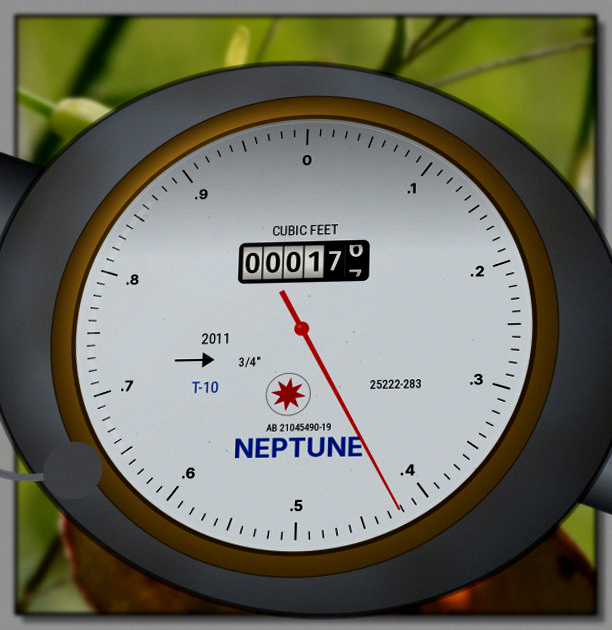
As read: **176.42** ft³
